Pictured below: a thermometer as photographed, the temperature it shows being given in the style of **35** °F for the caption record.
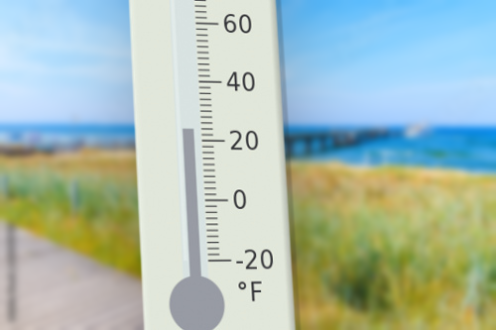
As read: **24** °F
